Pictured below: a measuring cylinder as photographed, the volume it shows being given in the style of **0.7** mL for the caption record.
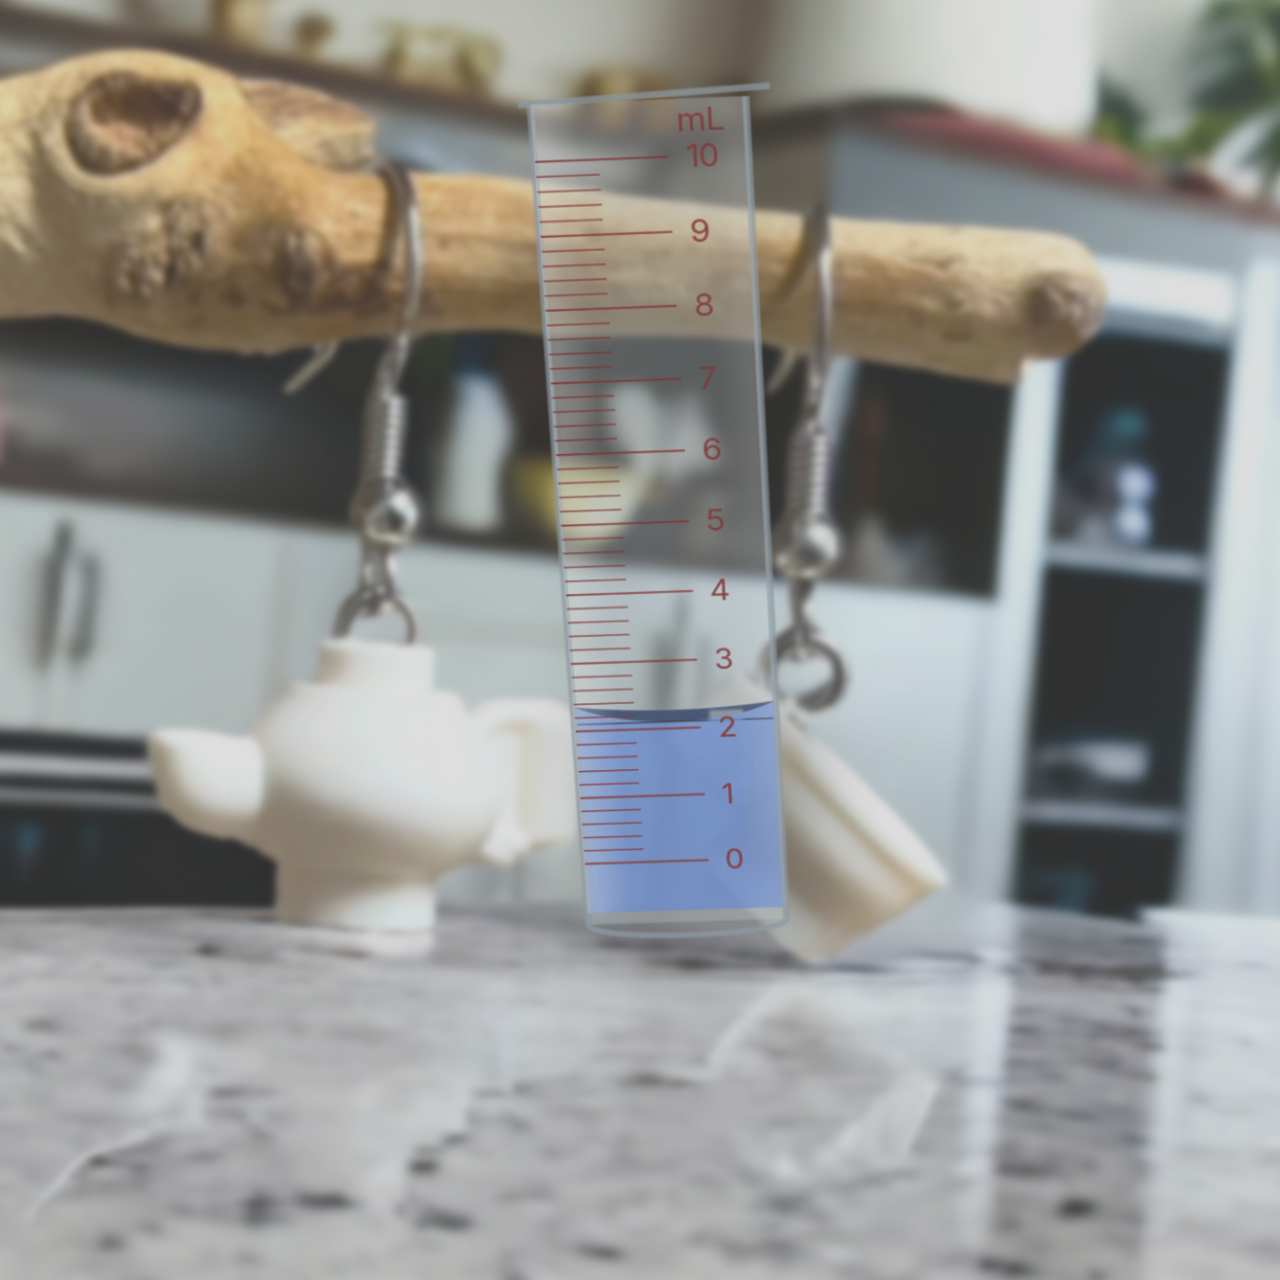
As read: **2.1** mL
